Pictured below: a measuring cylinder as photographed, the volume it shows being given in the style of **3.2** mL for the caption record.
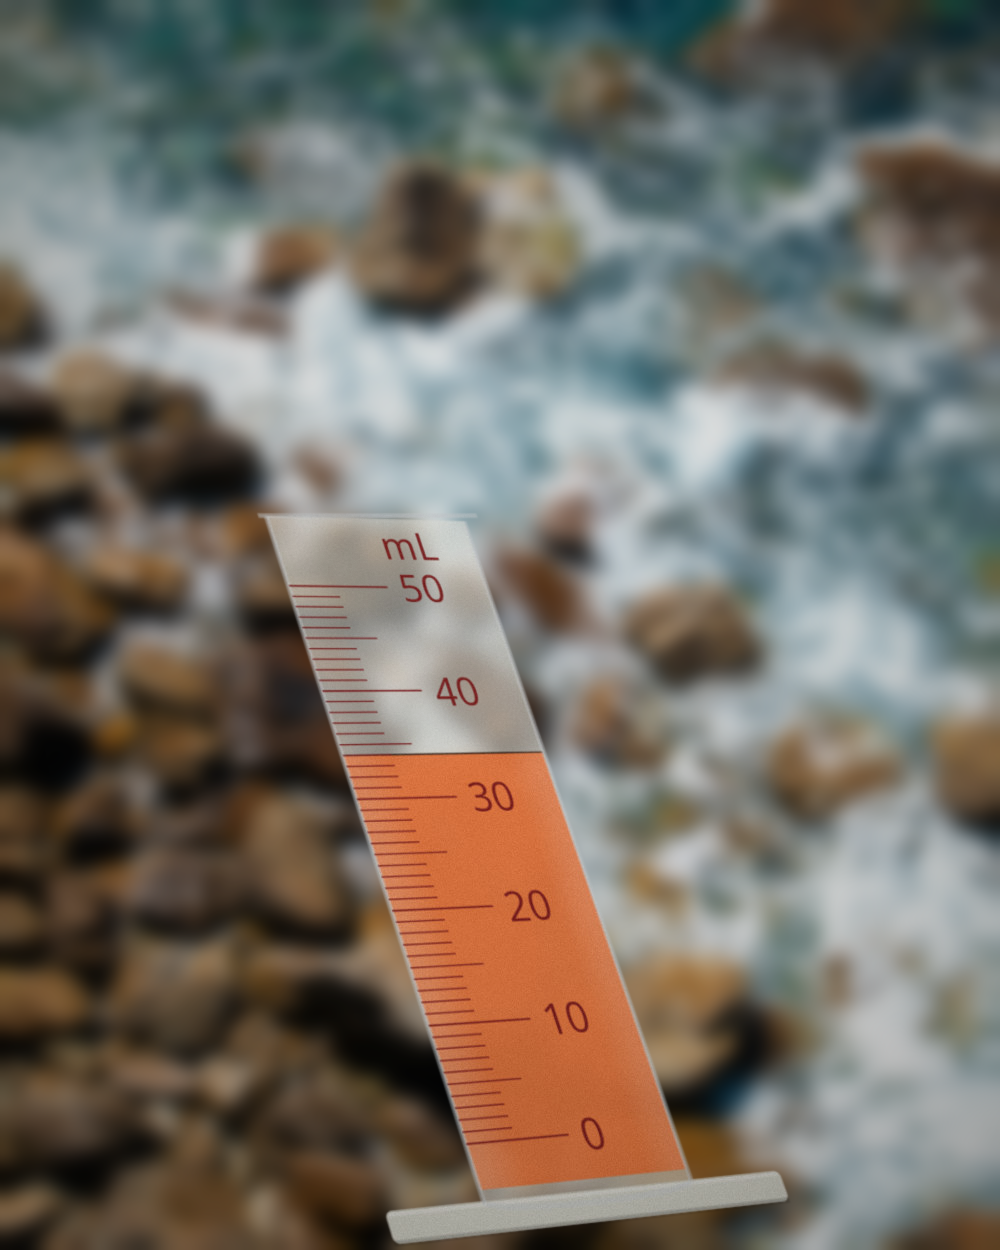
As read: **34** mL
